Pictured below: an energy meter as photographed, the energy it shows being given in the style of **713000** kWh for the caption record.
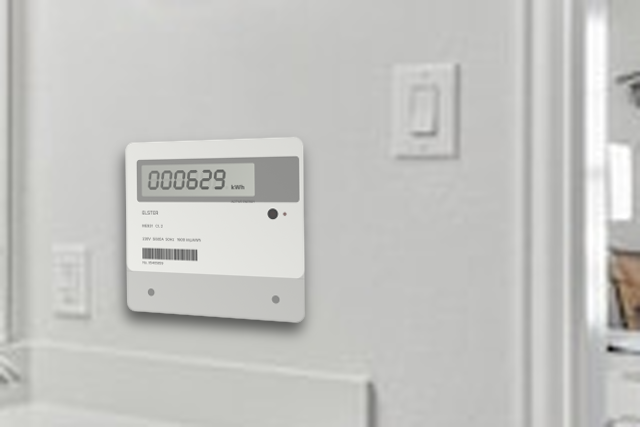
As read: **629** kWh
